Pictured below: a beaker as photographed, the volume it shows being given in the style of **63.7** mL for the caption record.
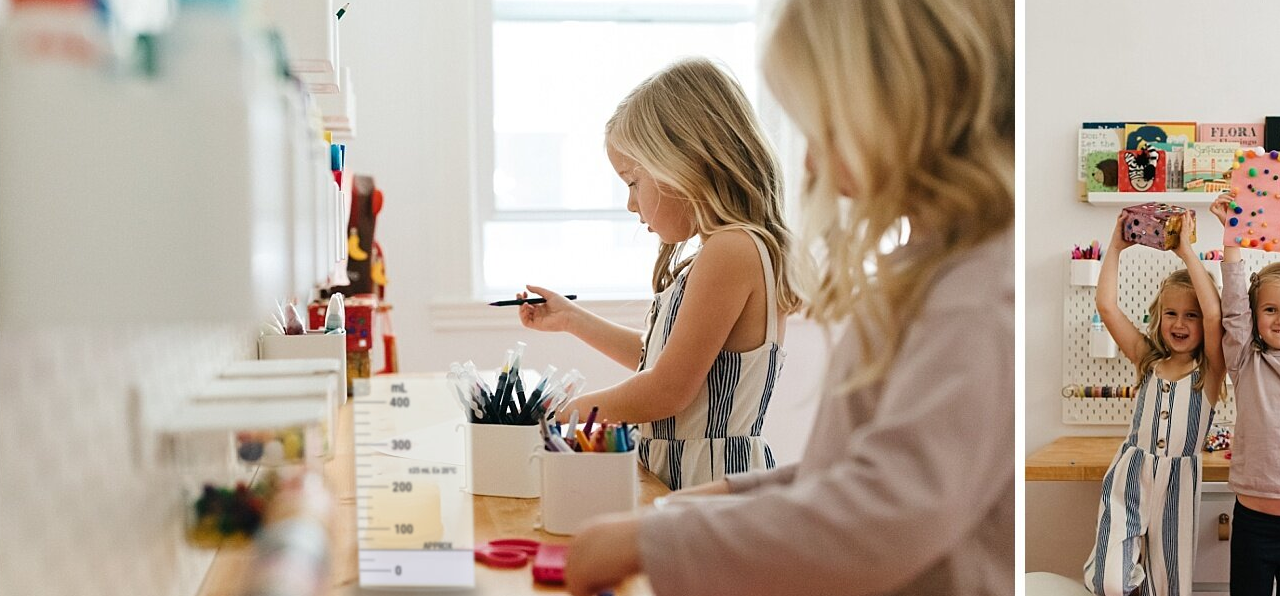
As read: **50** mL
